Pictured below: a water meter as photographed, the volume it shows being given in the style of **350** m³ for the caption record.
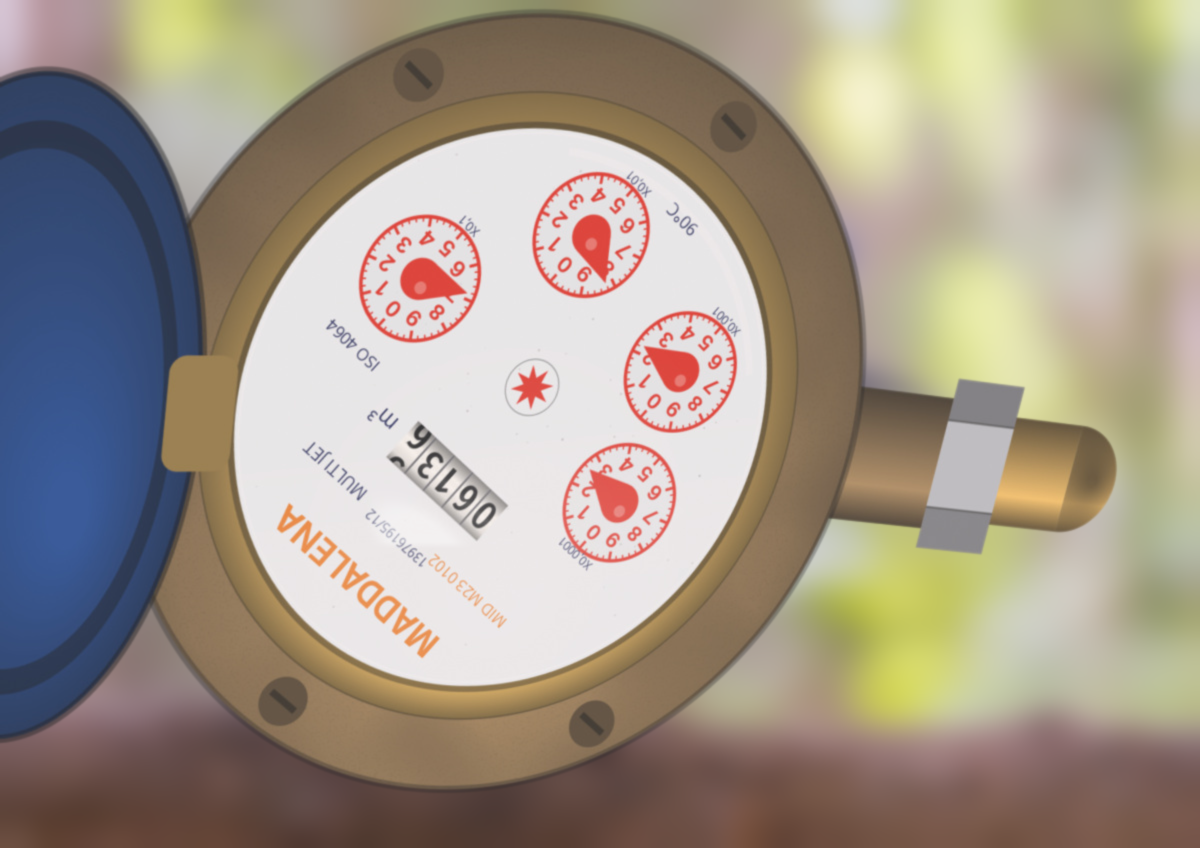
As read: **6135.6822** m³
